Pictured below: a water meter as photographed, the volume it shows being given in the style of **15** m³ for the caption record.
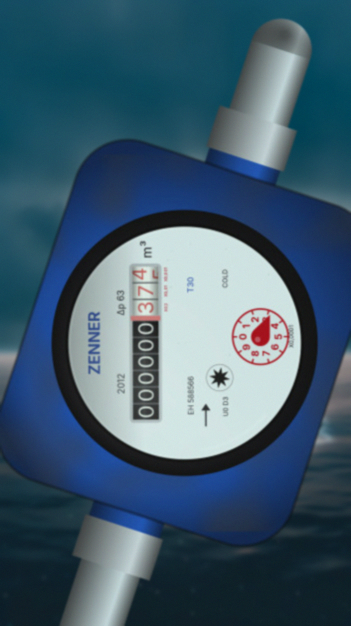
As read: **0.3743** m³
